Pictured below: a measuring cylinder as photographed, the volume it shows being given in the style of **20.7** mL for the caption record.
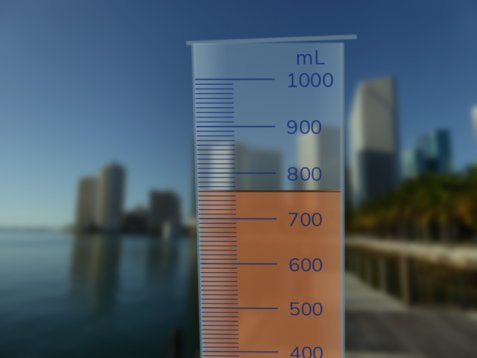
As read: **760** mL
